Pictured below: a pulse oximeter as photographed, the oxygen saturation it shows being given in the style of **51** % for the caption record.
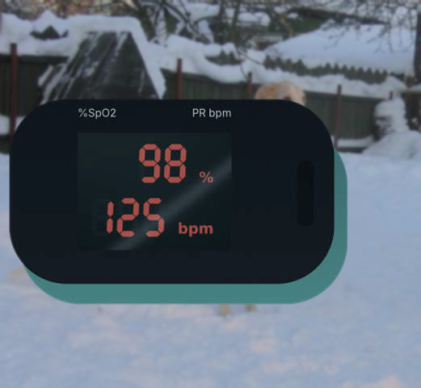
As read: **98** %
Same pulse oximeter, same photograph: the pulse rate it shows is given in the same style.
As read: **125** bpm
